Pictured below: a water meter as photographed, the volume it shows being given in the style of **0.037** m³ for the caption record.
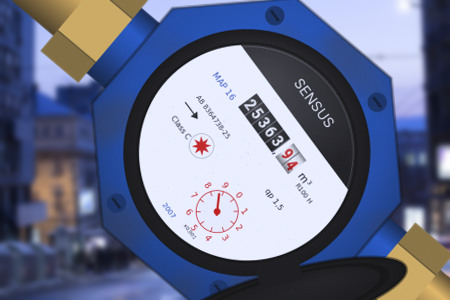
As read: **25363.938** m³
